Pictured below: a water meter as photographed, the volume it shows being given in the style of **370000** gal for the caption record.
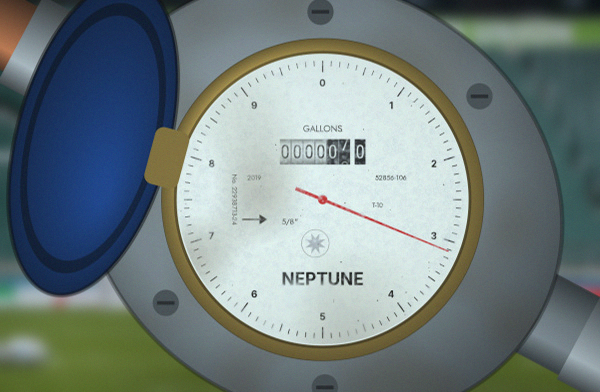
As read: **73.1** gal
